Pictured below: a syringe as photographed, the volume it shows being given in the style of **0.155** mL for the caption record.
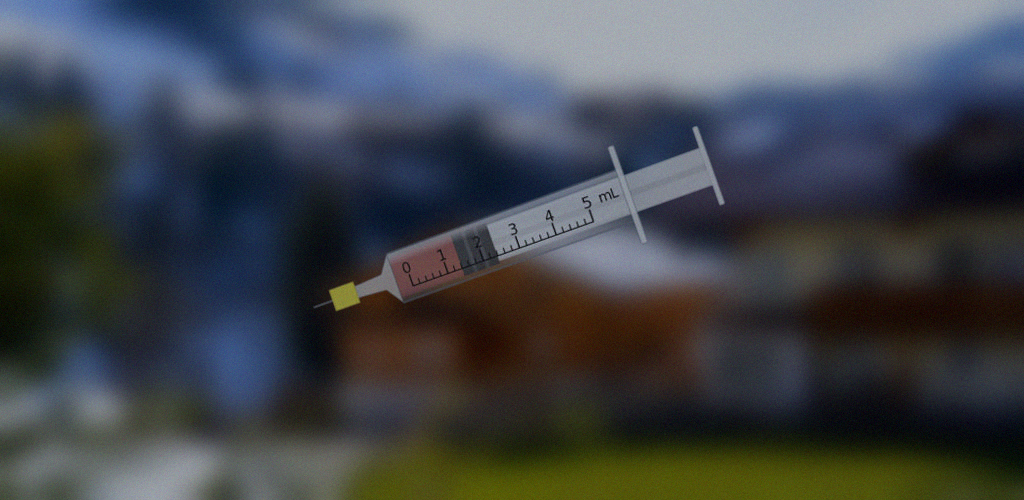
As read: **1.4** mL
